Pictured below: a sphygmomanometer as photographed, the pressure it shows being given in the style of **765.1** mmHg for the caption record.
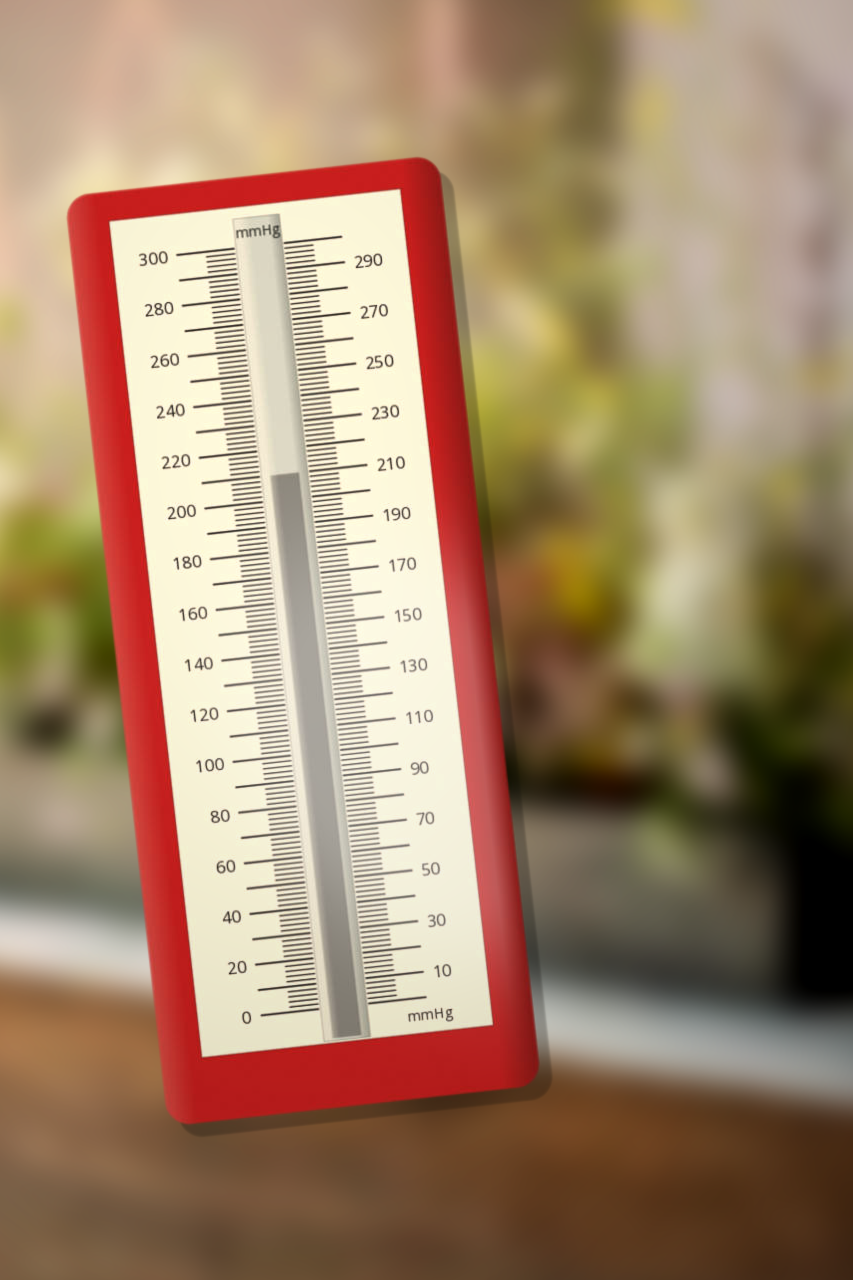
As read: **210** mmHg
